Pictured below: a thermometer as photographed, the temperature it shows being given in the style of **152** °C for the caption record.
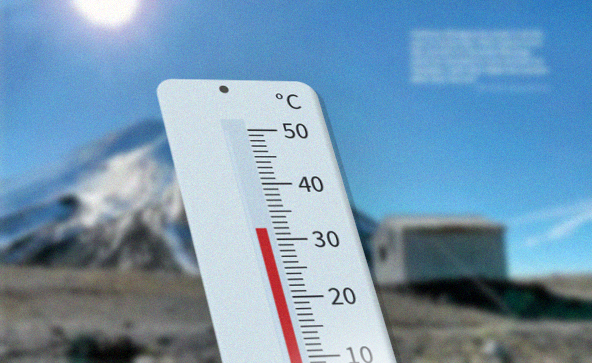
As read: **32** °C
